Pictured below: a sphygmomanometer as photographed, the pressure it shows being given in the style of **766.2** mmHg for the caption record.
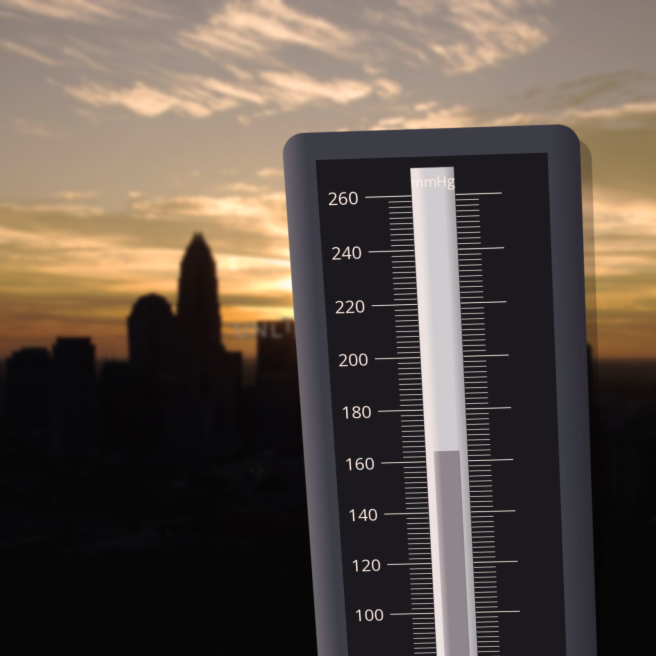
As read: **164** mmHg
